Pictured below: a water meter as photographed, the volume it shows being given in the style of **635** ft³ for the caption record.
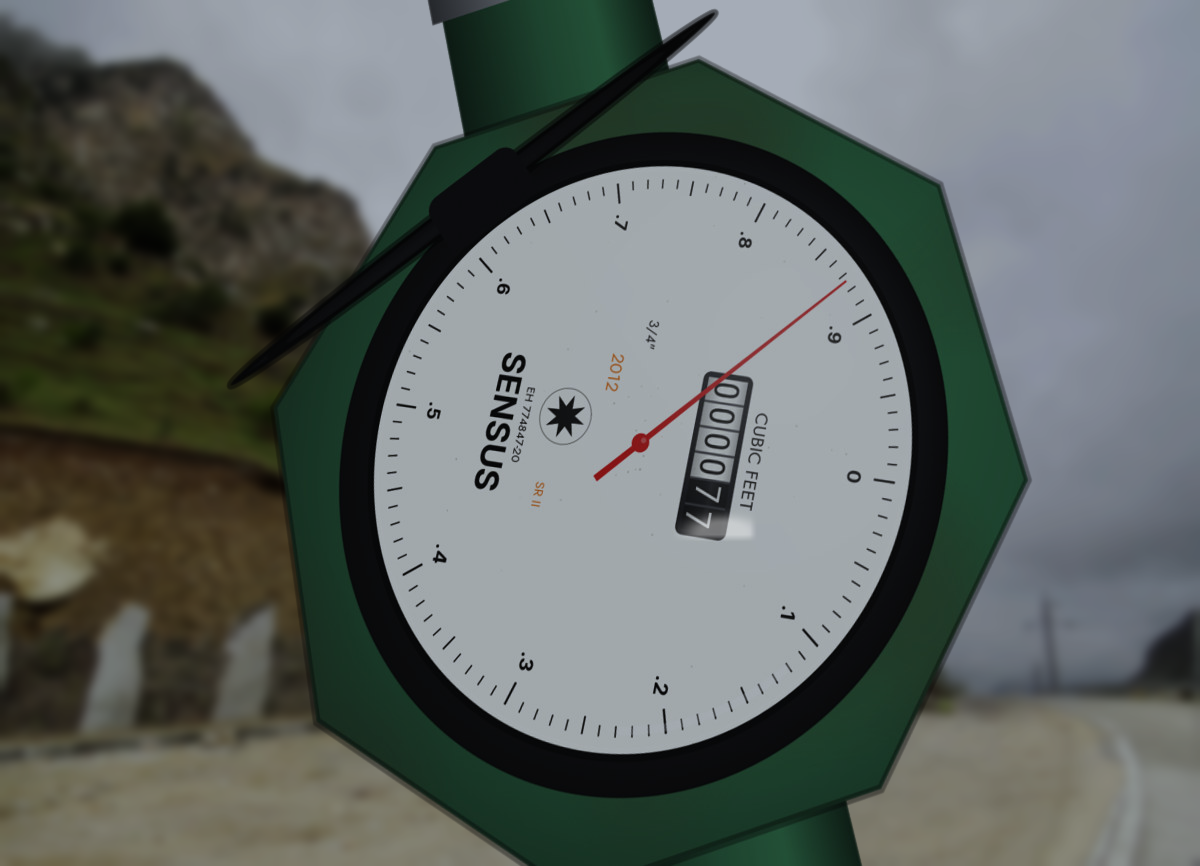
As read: **76.87** ft³
